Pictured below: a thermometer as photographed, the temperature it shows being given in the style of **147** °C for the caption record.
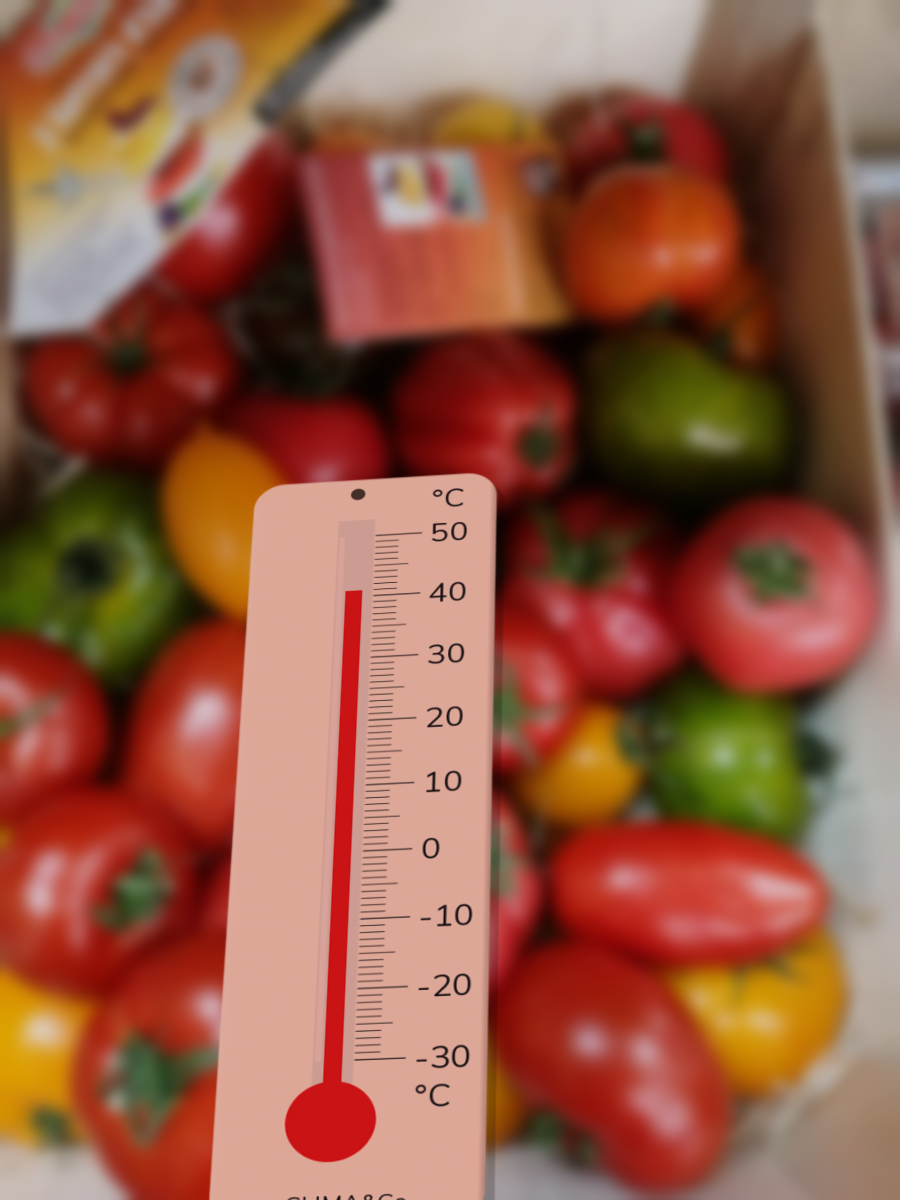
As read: **41** °C
